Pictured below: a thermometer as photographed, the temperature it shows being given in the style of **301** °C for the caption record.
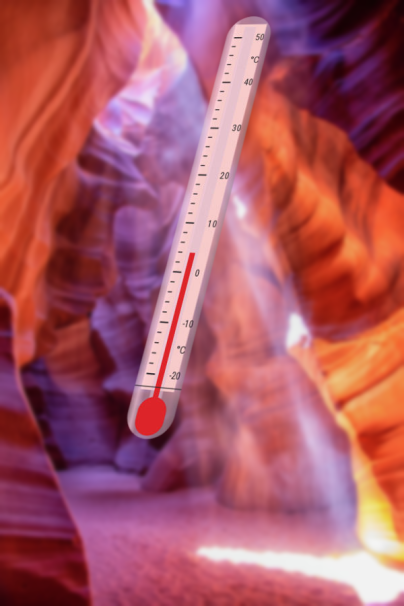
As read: **4** °C
